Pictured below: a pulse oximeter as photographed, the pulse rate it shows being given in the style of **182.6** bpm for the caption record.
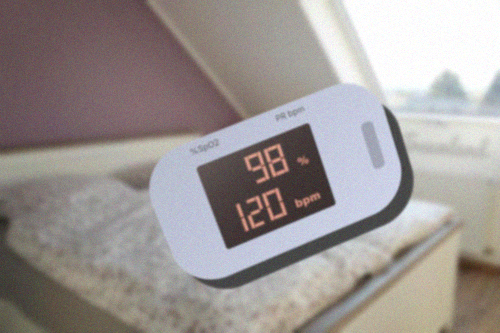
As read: **120** bpm
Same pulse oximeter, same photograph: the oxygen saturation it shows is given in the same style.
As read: **98** %
